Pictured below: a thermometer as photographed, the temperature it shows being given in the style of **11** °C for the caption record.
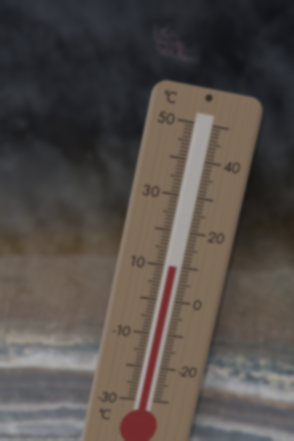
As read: **10** °C
